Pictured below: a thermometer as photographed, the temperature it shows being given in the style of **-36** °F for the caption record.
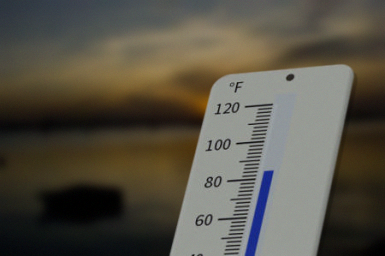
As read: **84** °F
